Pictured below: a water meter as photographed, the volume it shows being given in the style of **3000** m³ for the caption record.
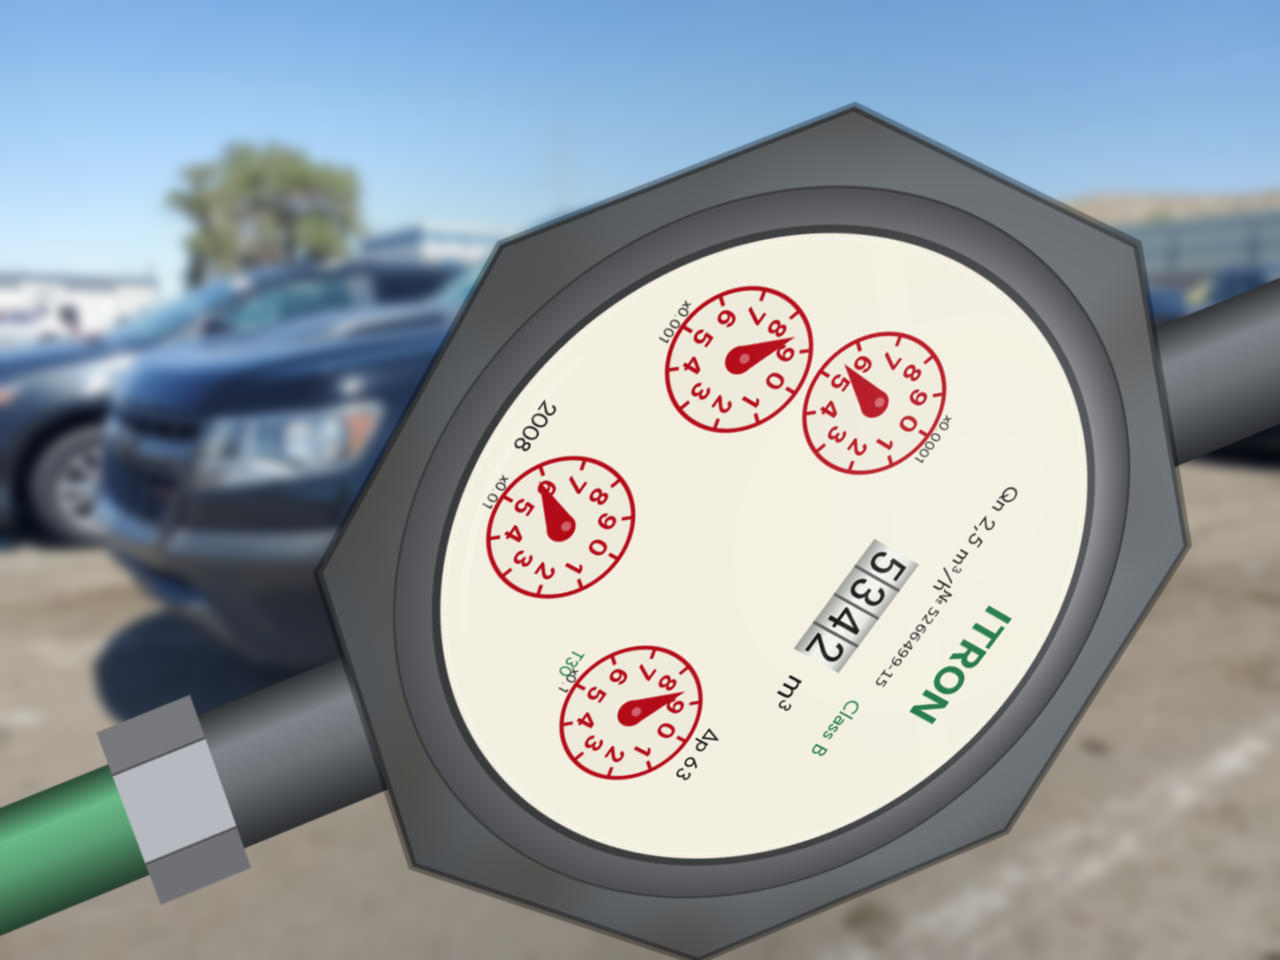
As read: **5342.8585** m³
